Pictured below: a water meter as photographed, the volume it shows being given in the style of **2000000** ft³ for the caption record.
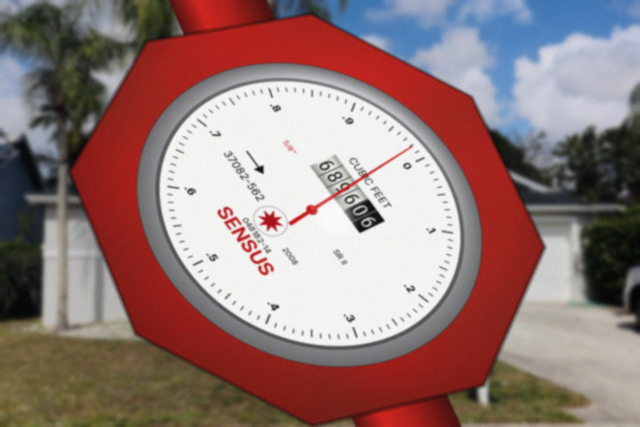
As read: **689605.98** ft³
